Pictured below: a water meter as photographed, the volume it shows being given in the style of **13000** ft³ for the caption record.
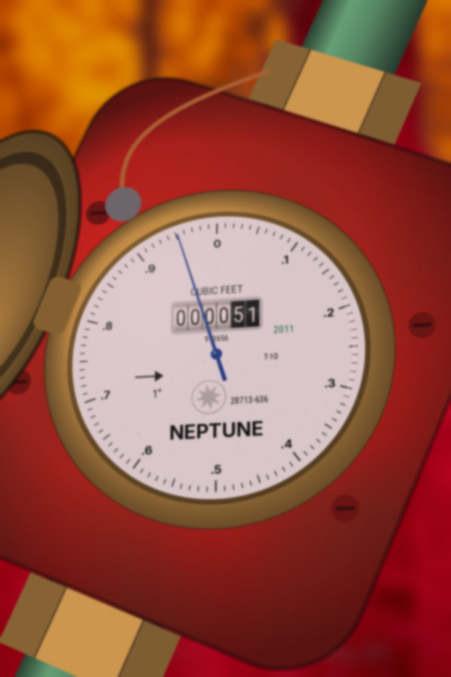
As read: **50.95** ft³
